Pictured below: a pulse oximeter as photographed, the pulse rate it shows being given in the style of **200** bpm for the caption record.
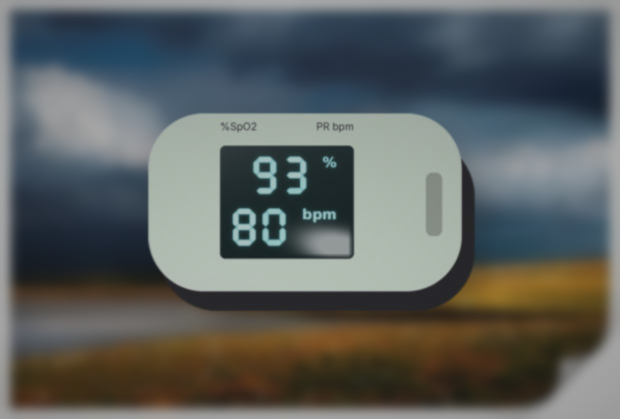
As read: **80** bpm
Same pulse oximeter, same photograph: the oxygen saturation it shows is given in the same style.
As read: **93** %
